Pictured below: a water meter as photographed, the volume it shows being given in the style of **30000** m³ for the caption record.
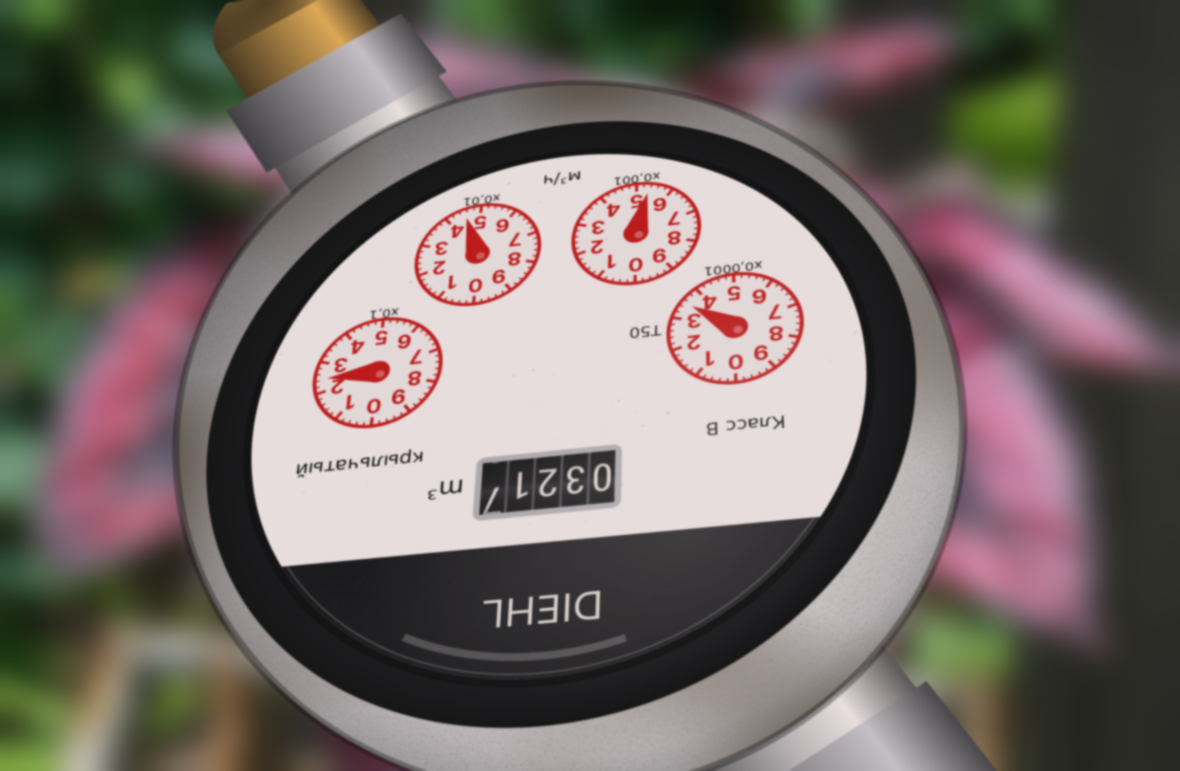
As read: **3217.2453** m³
